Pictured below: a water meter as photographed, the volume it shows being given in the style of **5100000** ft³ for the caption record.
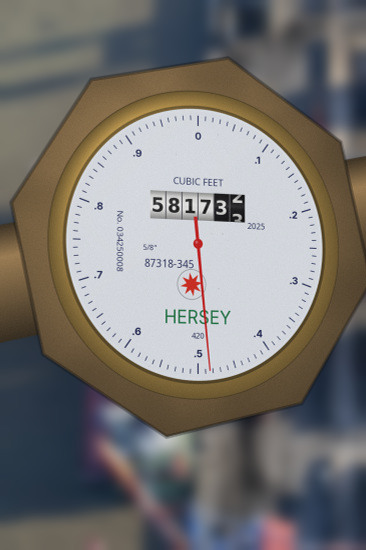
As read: **581732.48** ft³
